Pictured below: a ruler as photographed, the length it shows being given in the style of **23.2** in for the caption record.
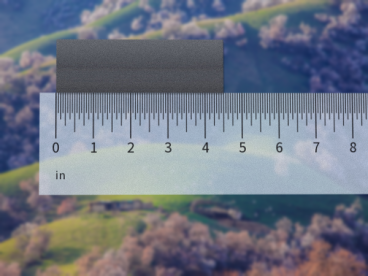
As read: **4.5** in
